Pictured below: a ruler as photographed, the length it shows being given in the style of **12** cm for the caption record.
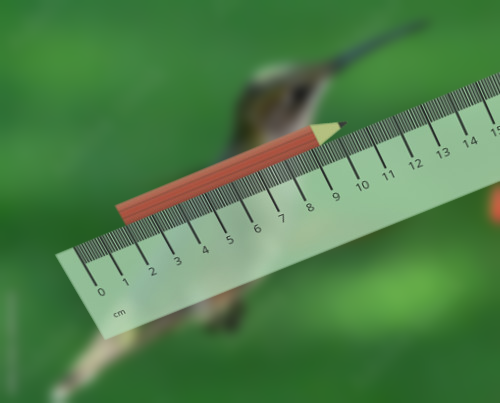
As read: **8.5** cm
